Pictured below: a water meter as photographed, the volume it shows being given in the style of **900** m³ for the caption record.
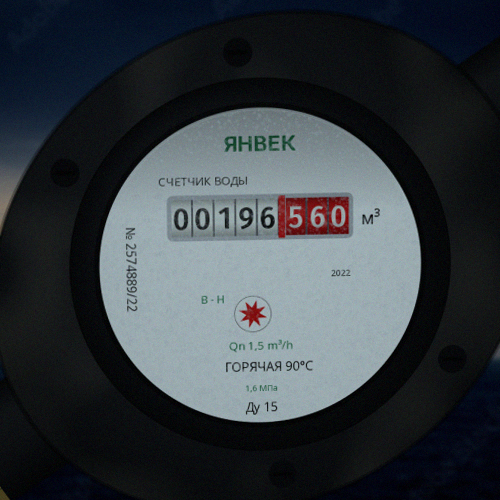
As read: **196.560** m³
